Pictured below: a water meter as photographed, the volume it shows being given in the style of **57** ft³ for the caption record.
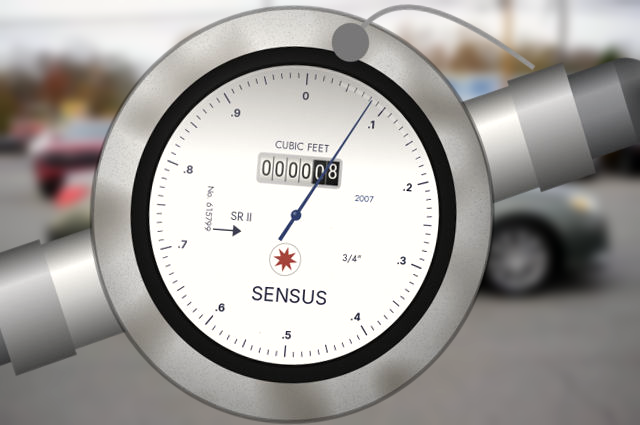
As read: **8.08** ft³
